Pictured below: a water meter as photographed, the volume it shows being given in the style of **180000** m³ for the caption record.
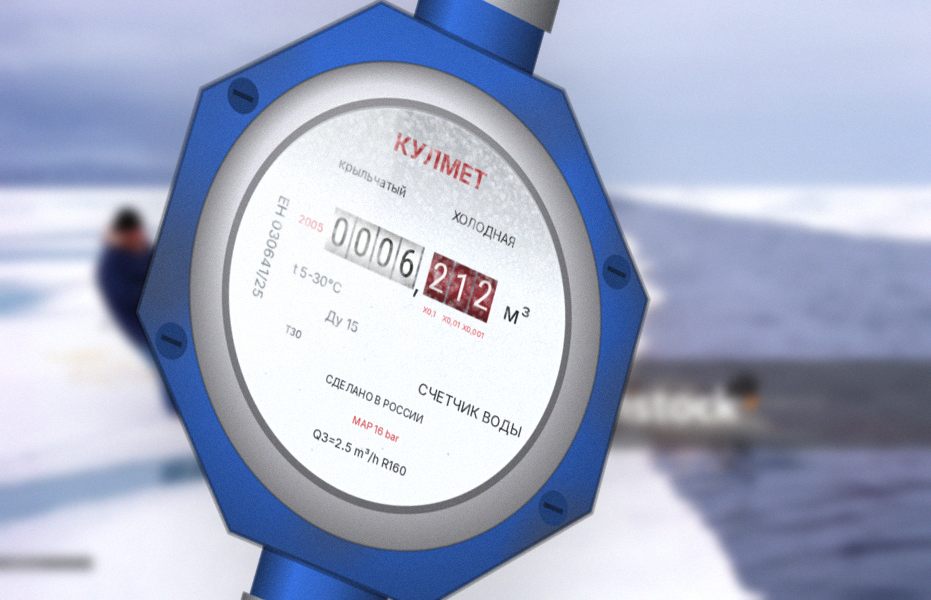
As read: **6.212** m³
